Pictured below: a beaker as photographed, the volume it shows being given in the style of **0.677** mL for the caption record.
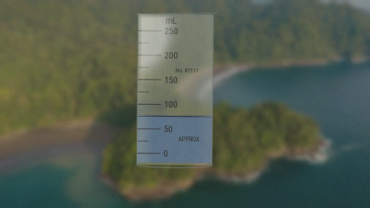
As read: **75** mL
